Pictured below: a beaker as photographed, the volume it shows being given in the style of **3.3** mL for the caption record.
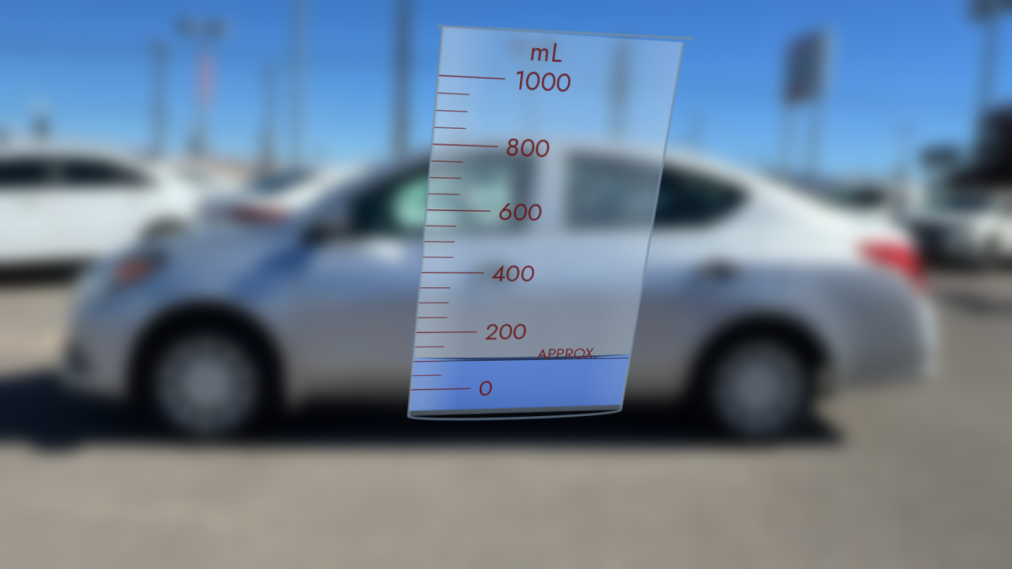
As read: **100** mL
